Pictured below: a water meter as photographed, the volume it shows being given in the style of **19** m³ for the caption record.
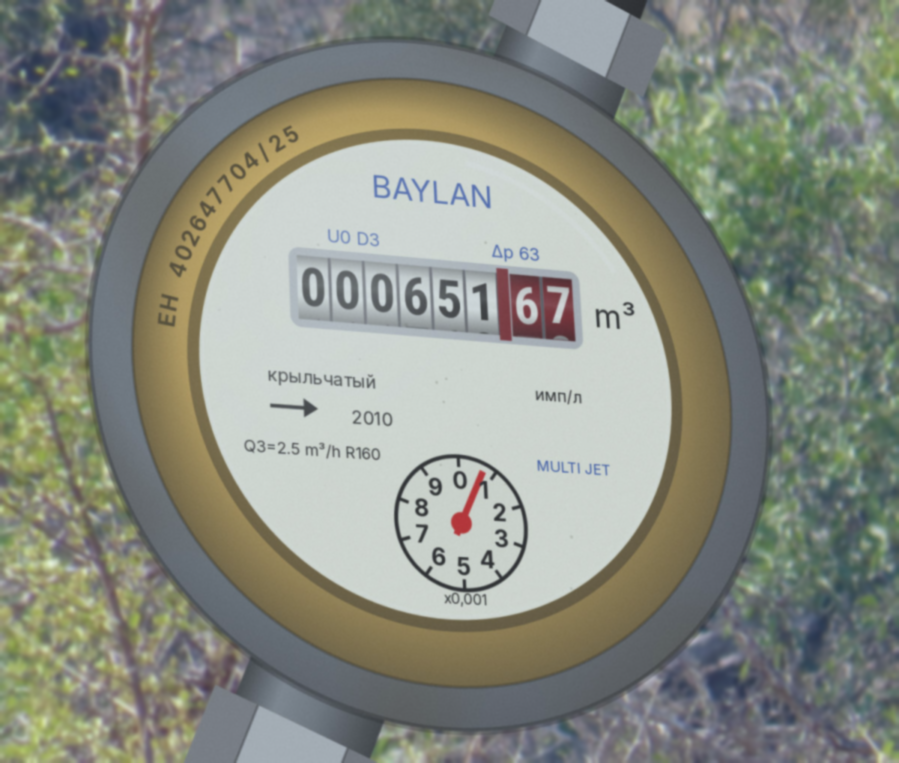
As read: **651.670** m³
